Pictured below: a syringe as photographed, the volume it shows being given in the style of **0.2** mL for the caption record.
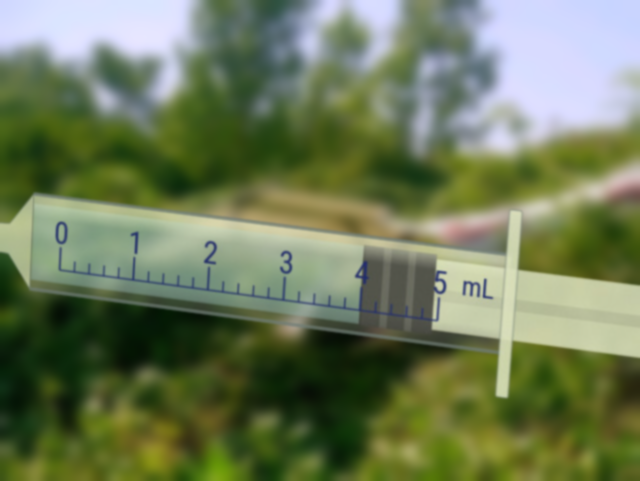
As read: **4** mL
